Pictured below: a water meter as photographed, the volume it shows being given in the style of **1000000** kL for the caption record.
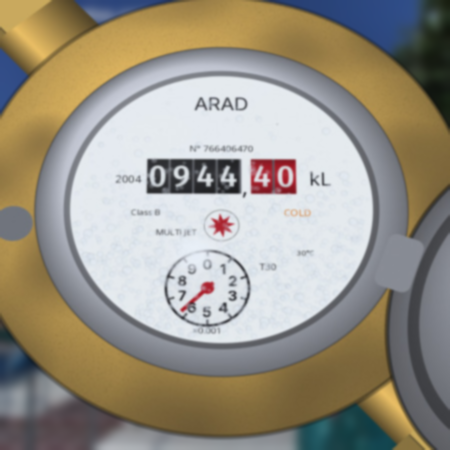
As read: **944.406** kL
